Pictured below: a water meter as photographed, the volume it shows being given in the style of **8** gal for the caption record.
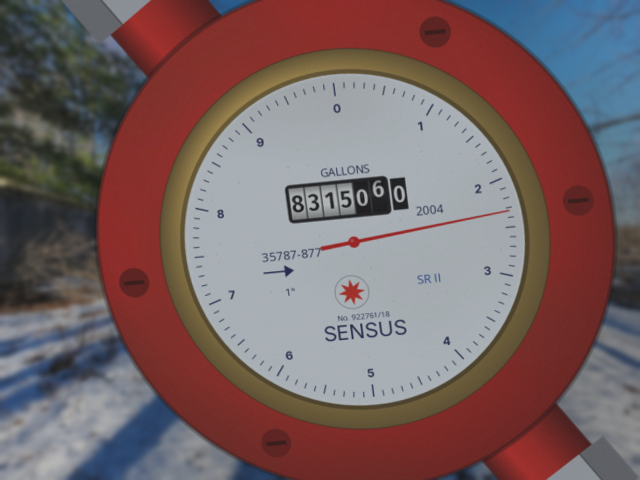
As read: **8315062.3** gal
